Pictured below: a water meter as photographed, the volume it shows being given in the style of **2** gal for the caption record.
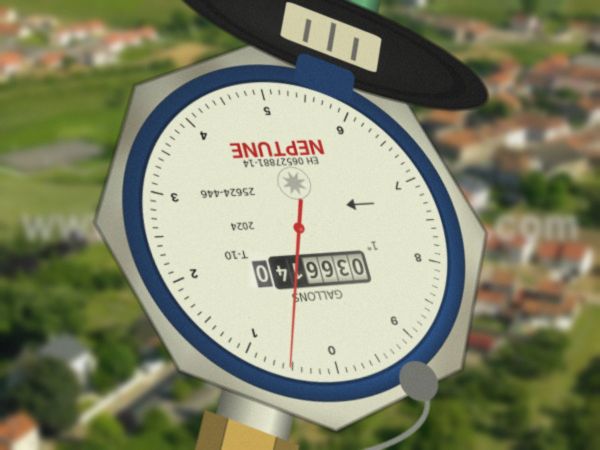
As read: **366140.5** gal
